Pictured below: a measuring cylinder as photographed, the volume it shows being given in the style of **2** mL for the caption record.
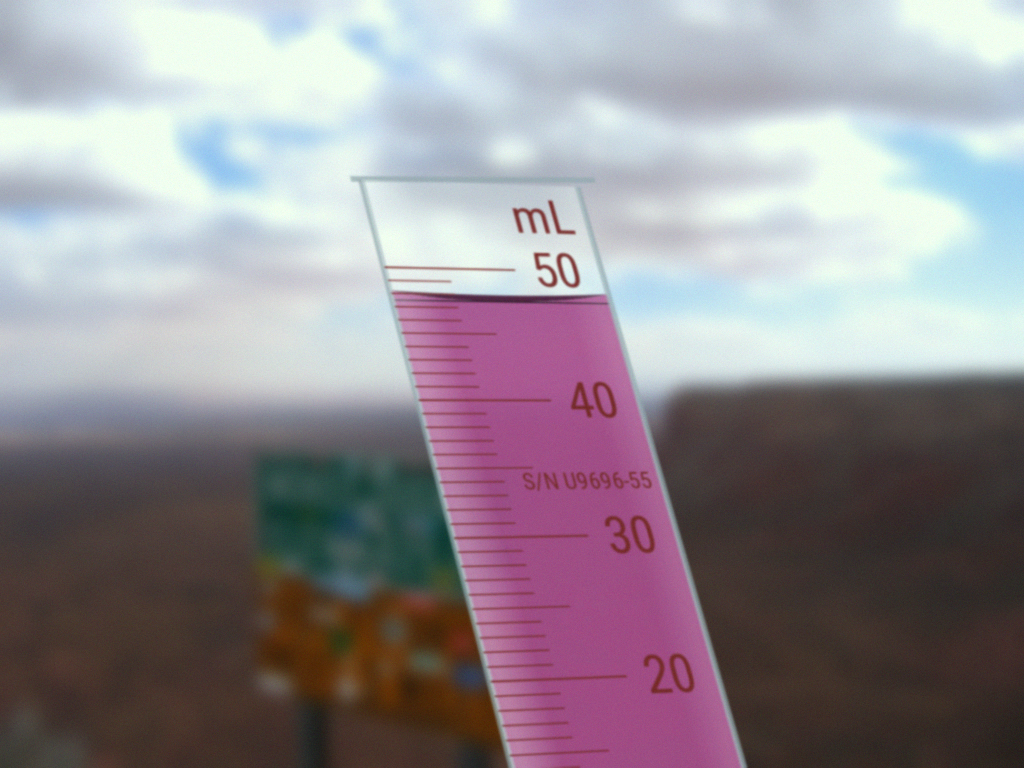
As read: **47.5** mL
